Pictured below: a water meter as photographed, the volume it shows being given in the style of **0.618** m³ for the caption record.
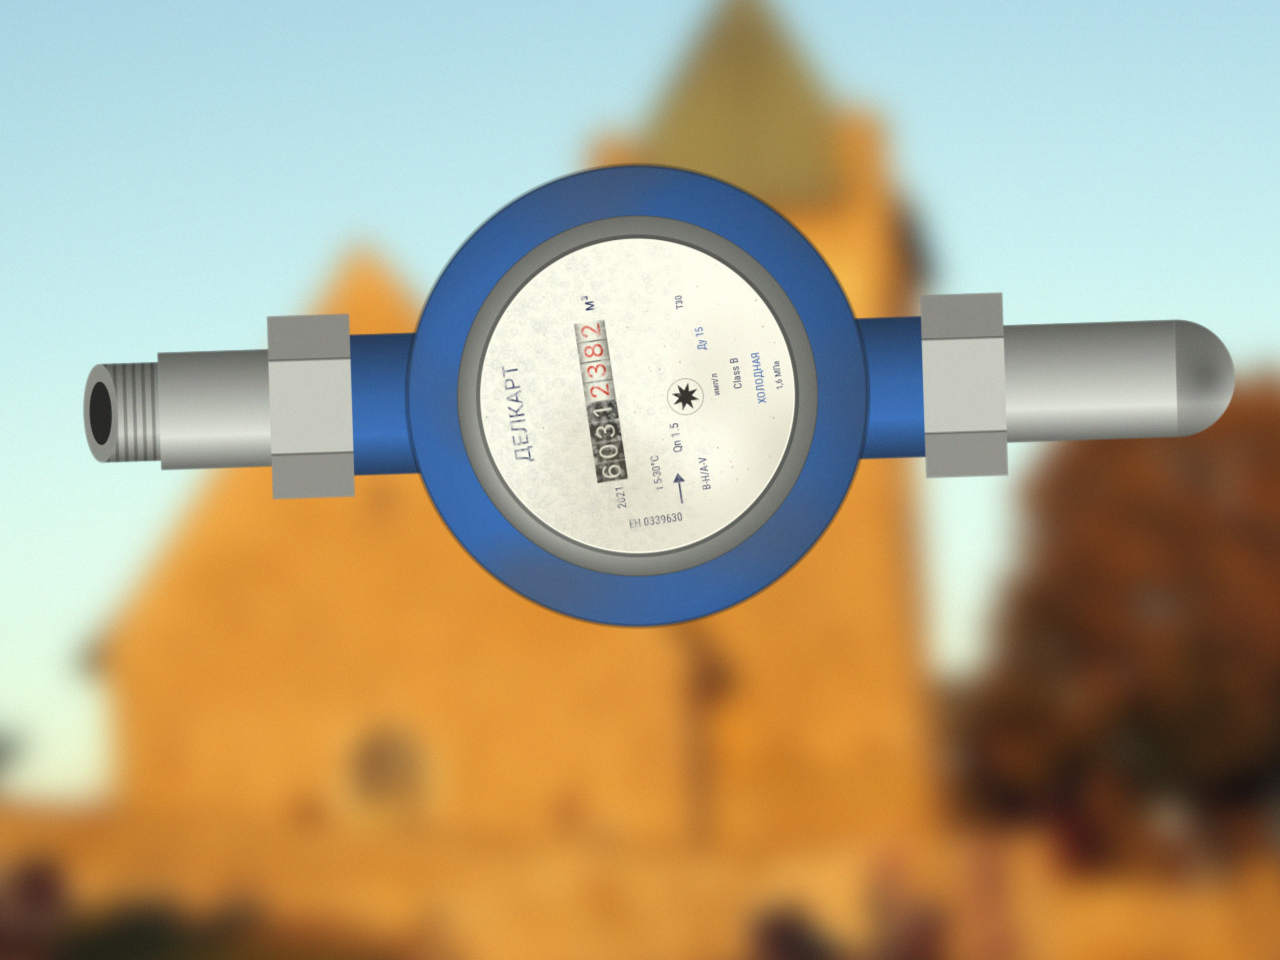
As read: **6031.2382** m³
